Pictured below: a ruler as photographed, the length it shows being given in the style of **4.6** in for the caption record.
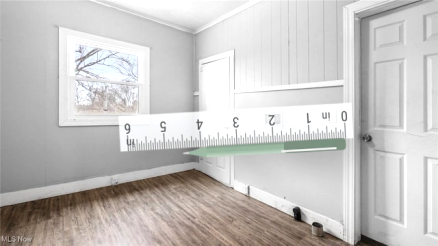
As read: **4.5** in
